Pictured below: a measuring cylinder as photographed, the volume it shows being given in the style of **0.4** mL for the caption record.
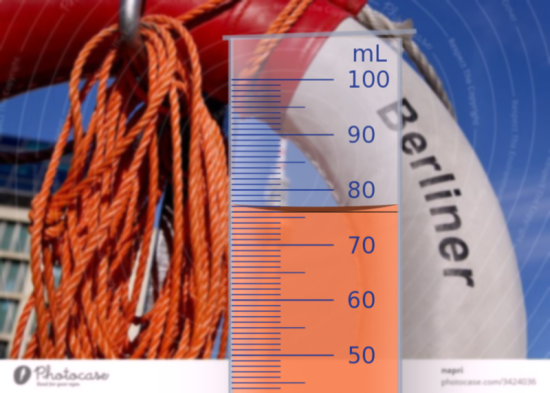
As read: **76** mL
